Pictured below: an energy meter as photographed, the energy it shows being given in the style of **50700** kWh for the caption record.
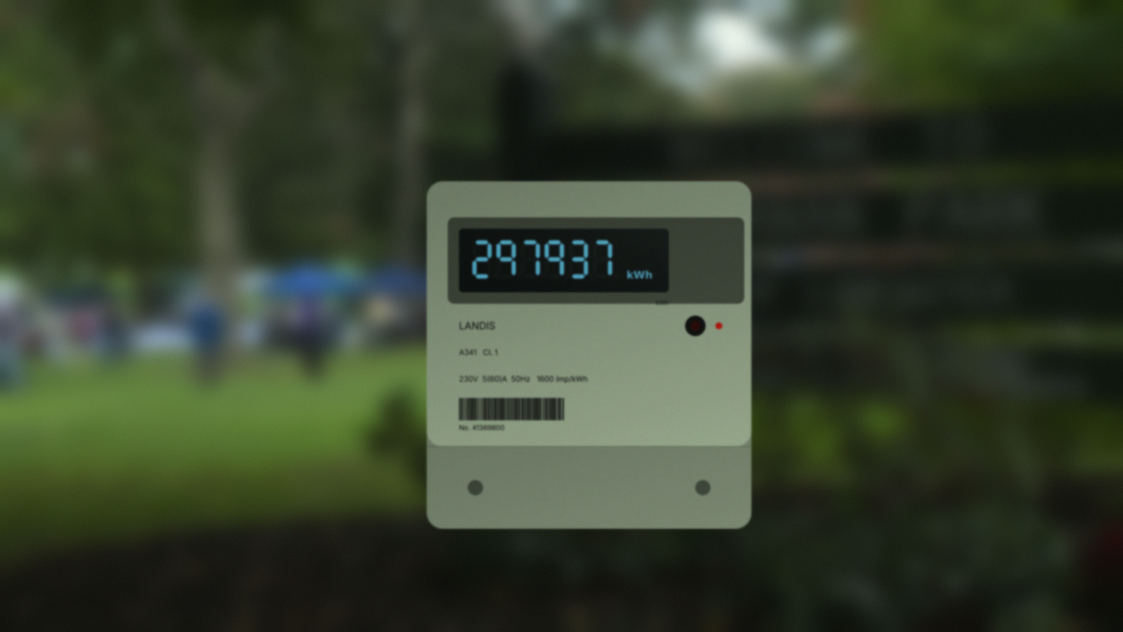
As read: **297937** kWh
